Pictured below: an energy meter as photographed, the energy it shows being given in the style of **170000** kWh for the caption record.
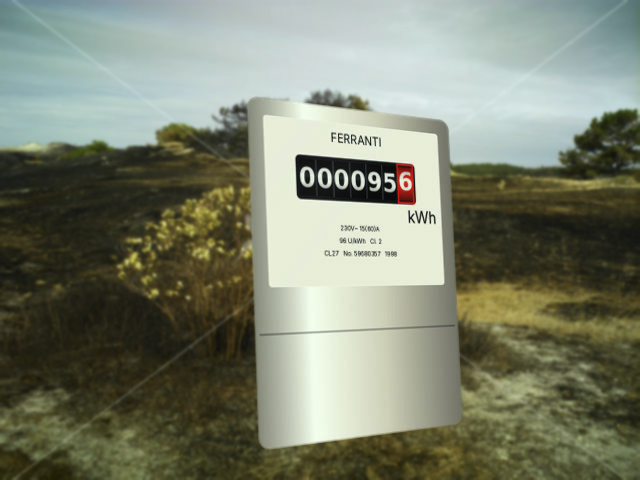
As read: **95.6** kWh
